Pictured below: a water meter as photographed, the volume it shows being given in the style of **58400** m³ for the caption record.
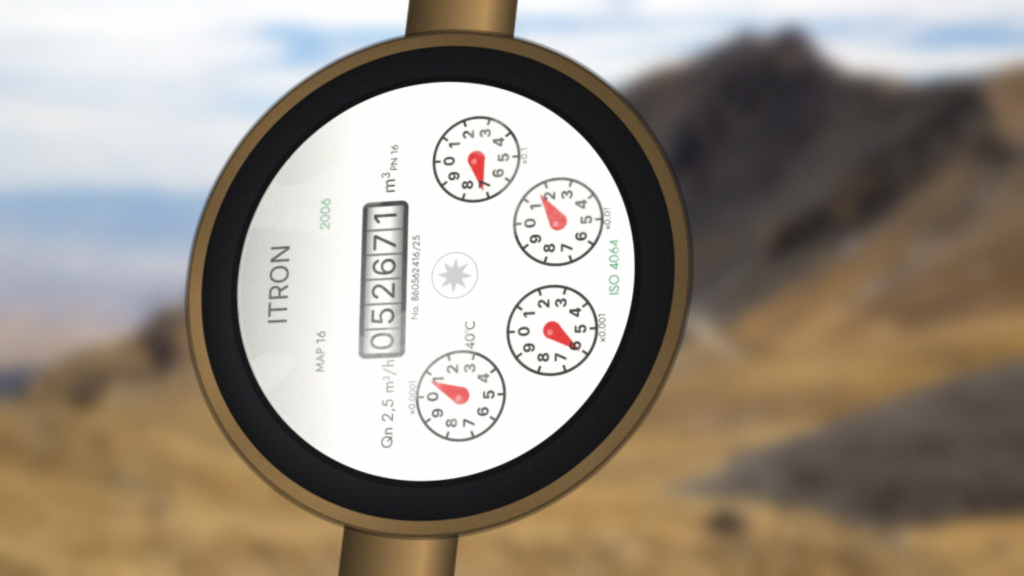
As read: **52671.7160** m³
